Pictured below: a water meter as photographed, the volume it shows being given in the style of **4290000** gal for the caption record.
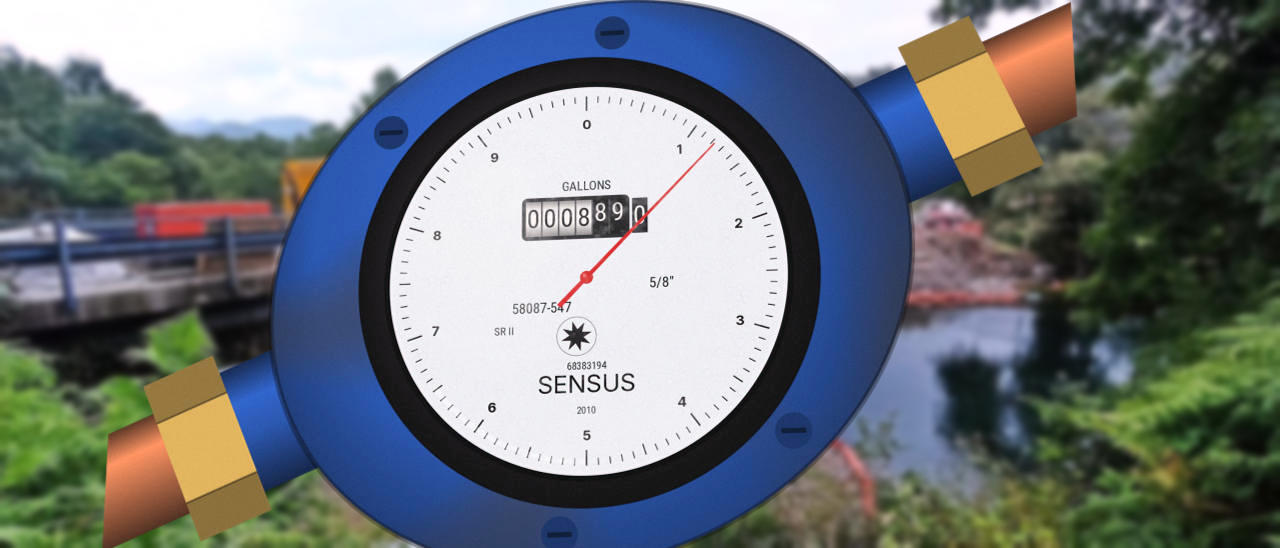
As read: **8891.2** gal
